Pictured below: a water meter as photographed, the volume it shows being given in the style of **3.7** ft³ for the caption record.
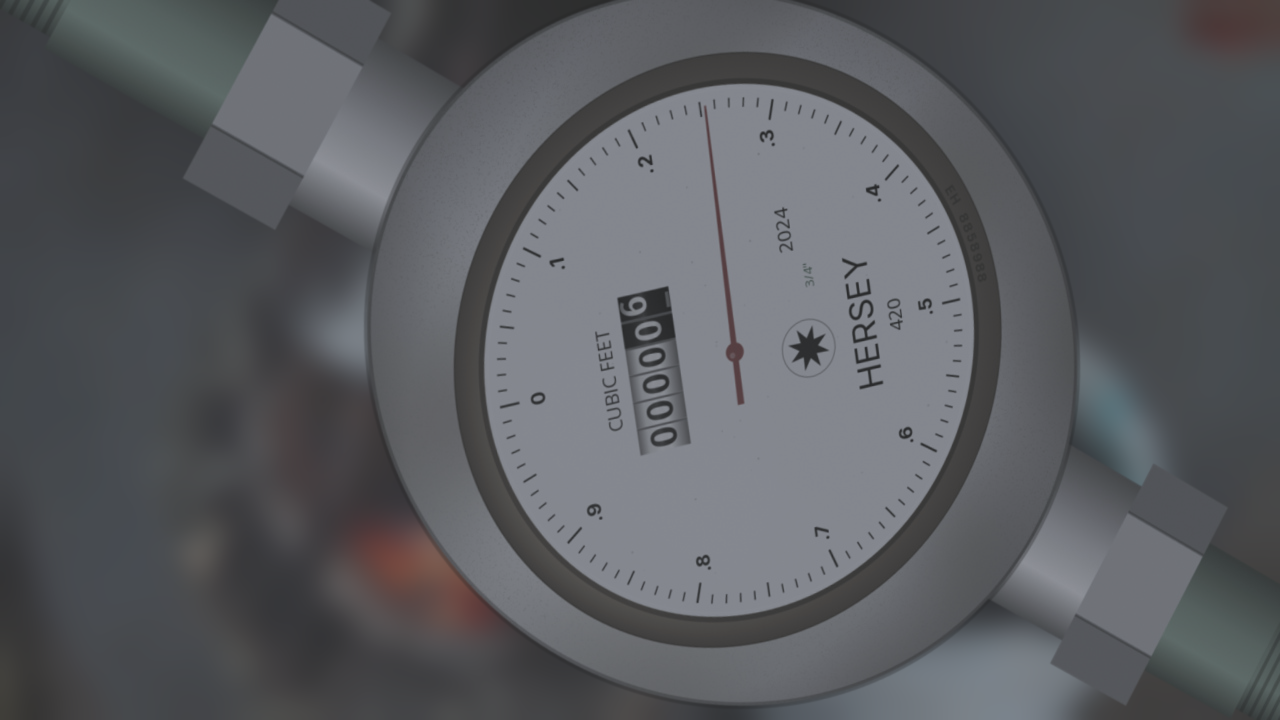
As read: **6.25** ft³
